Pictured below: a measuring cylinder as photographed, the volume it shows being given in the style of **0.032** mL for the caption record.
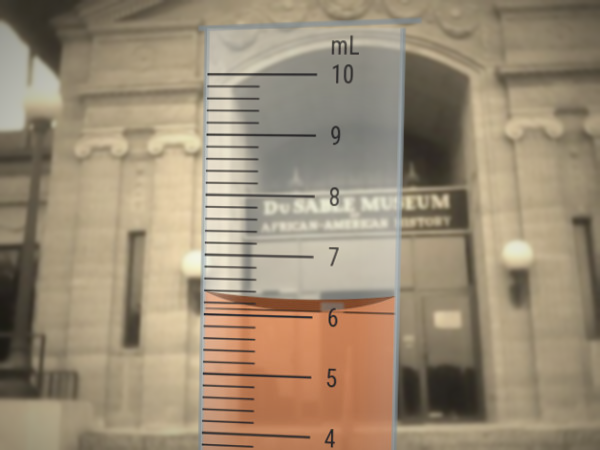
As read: **6.1** mL
